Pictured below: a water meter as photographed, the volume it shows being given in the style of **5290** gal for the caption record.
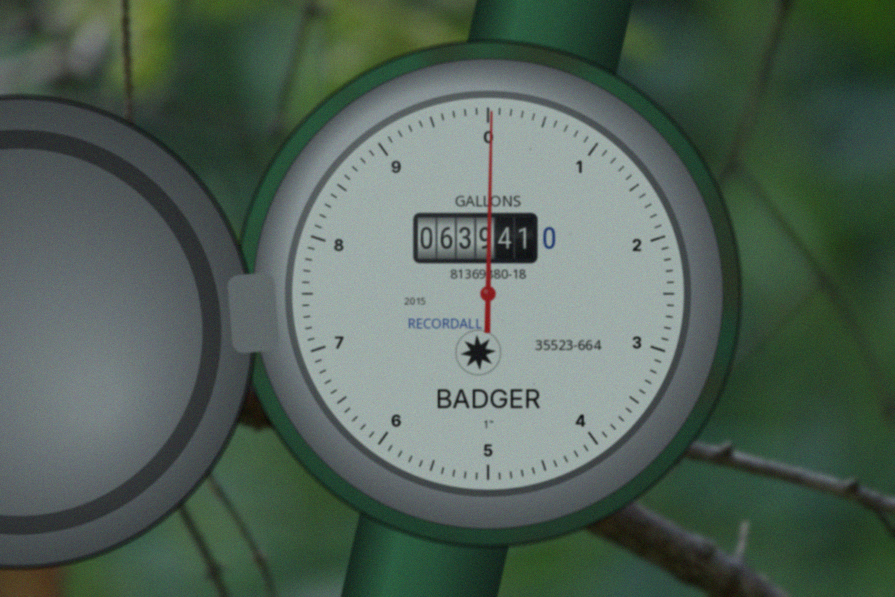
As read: **639410.0** gal
